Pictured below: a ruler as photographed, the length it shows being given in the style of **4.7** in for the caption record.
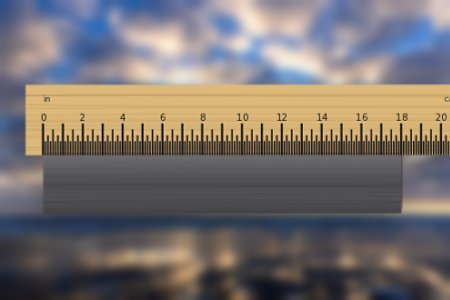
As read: **18** in
